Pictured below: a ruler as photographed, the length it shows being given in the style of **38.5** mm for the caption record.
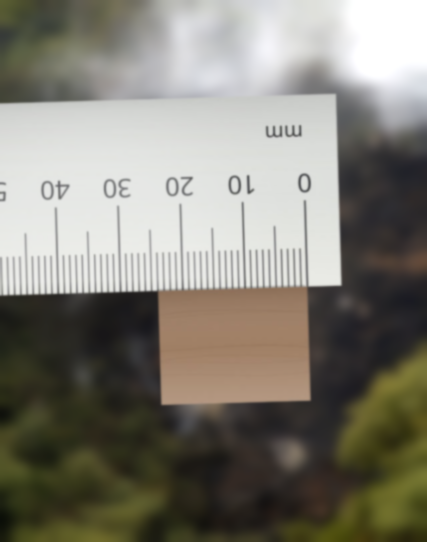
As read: **24** mm
